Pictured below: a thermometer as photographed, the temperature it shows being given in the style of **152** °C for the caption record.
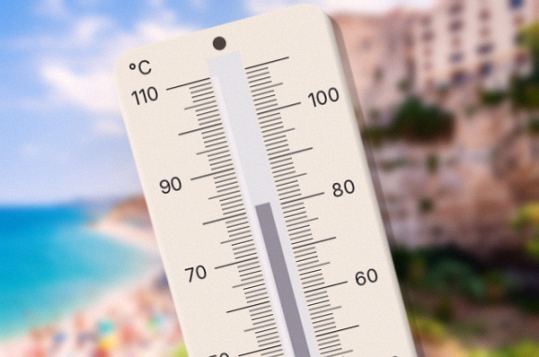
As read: **81** °C
